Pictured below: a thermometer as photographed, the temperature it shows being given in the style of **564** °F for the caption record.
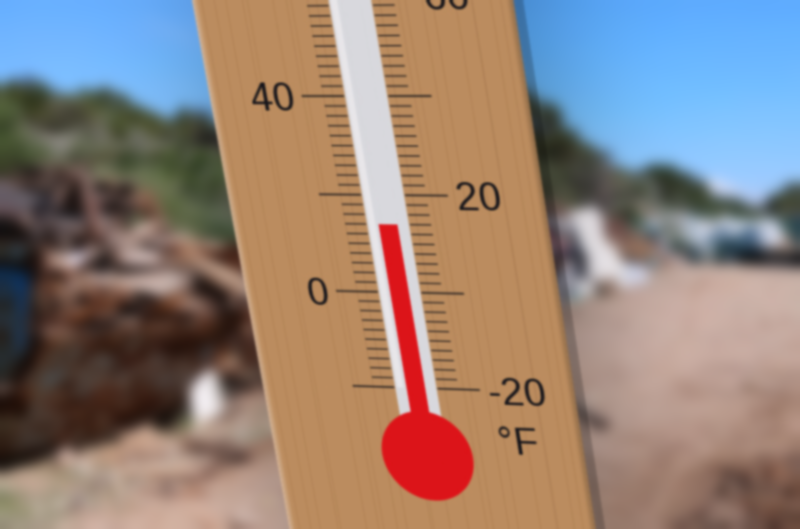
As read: **14** °F
